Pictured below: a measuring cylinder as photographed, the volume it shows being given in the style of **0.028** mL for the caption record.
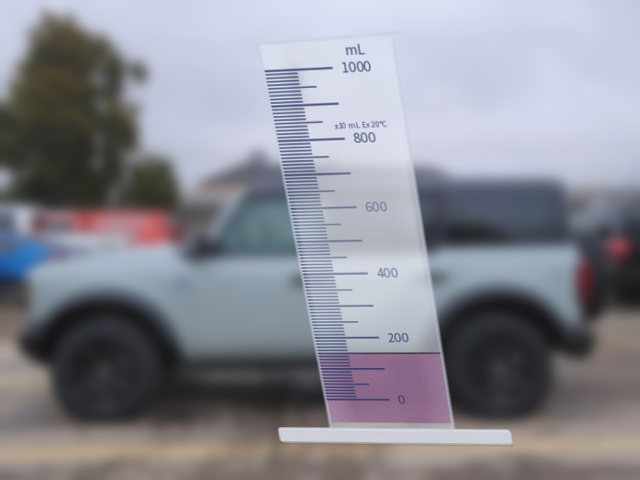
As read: **150** mL
